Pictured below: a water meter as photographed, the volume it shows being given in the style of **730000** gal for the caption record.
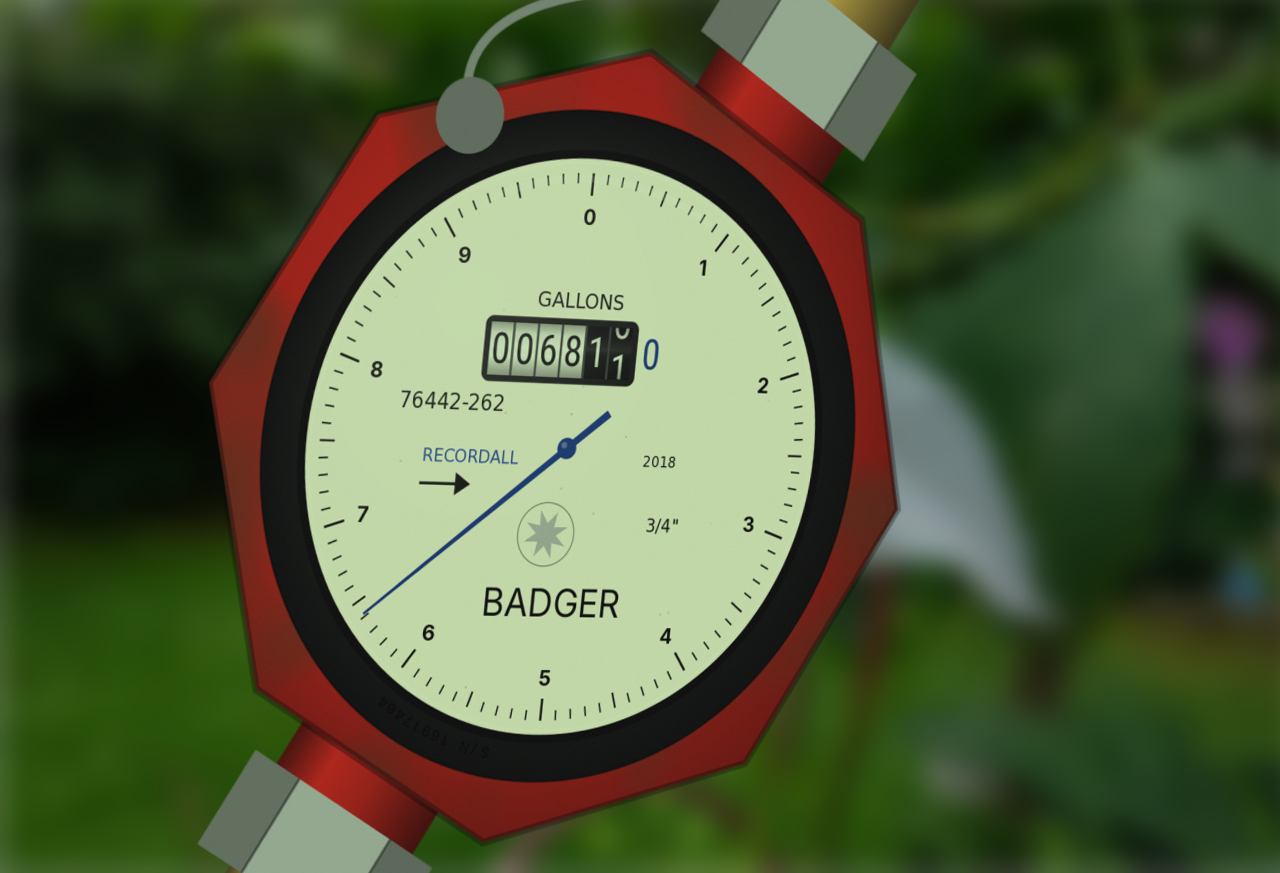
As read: **68106.4** gal
